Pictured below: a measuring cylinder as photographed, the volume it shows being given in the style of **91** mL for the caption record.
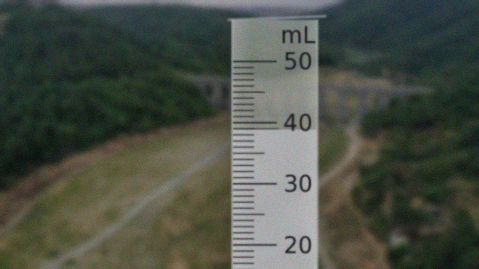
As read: **39** mL
